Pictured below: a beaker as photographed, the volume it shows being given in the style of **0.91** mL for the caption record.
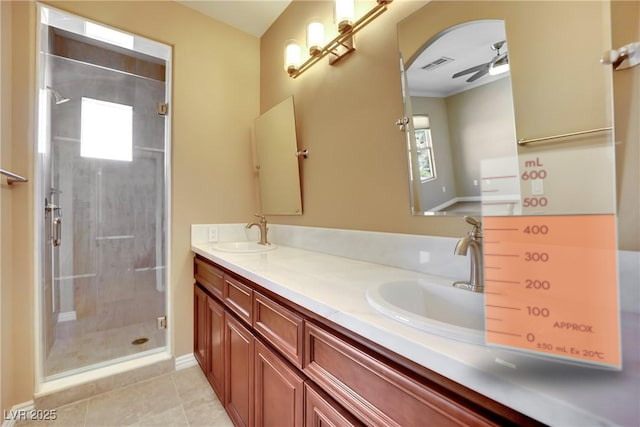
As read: **450** mL
